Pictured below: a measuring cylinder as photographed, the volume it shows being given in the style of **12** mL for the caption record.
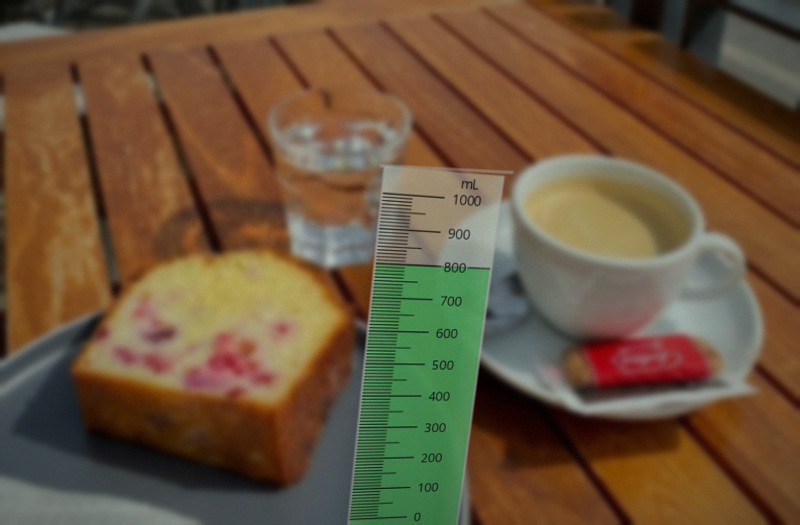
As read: **800** mL
